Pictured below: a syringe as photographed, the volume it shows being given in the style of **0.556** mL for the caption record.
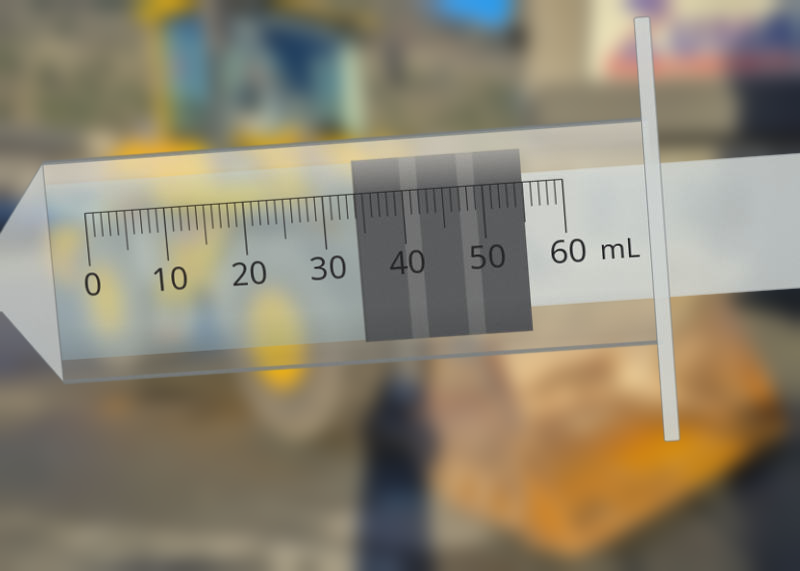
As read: **34** mL
